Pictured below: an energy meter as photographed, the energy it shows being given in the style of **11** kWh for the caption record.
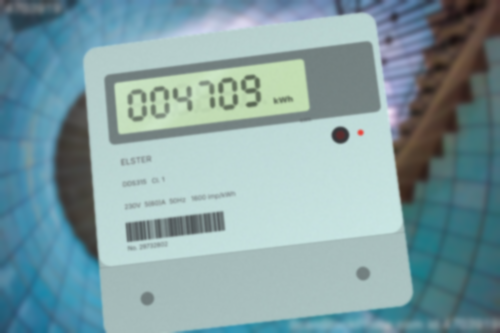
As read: **4709** kWh
